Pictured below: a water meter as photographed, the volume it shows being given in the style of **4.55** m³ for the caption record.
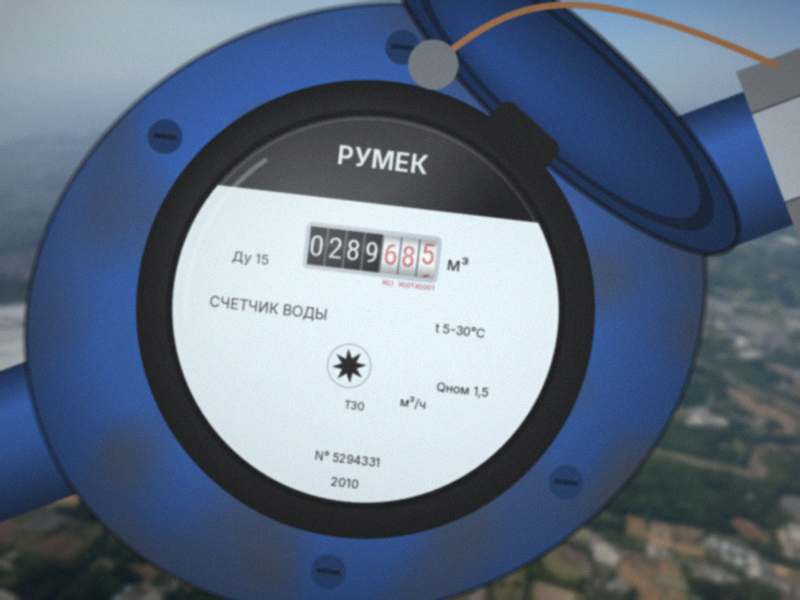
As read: **289.685** m³
